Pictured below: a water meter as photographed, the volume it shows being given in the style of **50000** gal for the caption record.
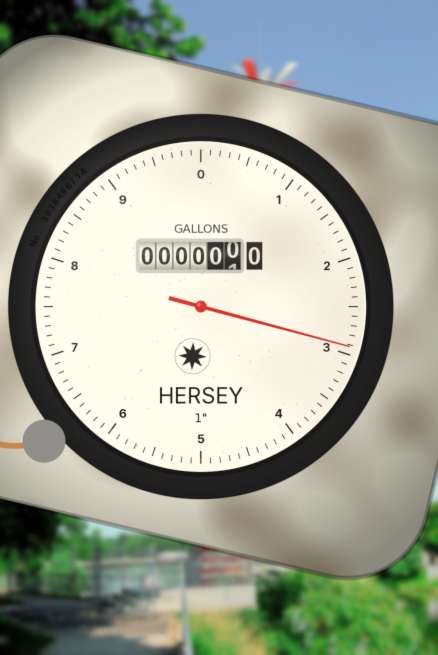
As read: **2.9** gal
